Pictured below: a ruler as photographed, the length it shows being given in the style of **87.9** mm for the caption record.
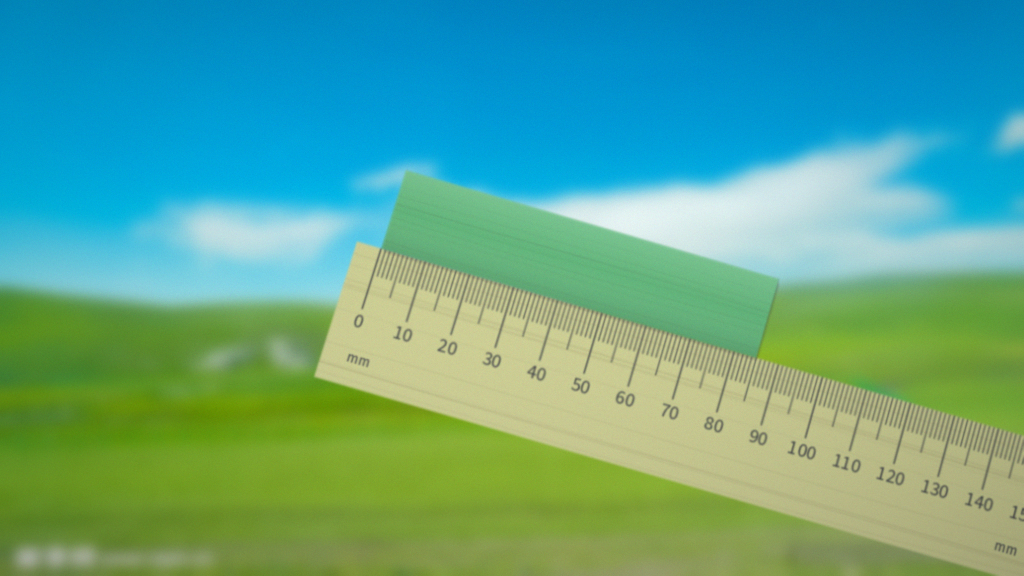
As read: **85** mm
